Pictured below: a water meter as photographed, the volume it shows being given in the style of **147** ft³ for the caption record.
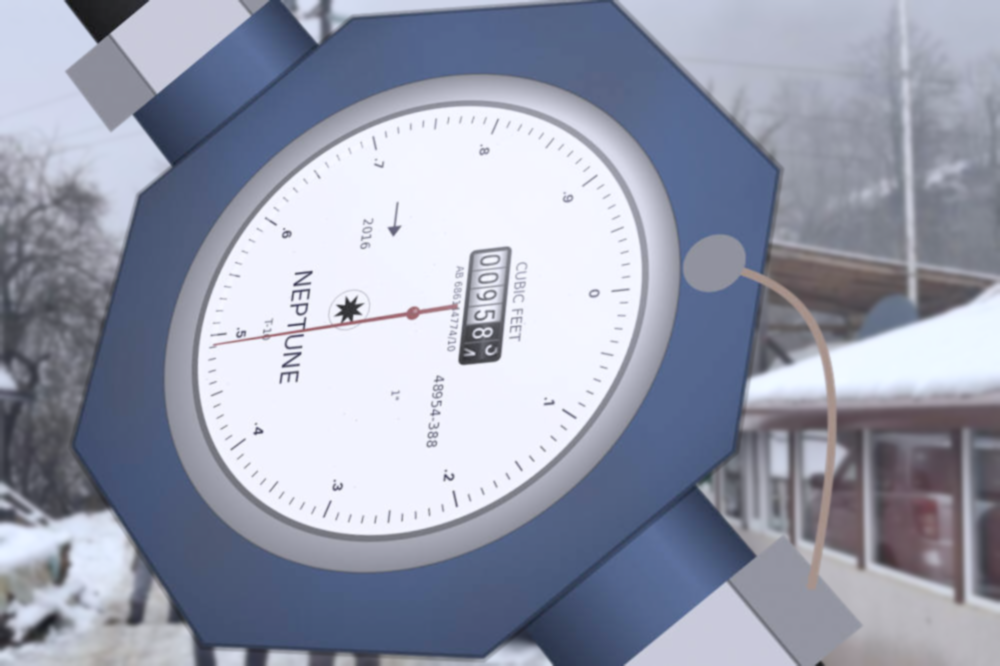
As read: **9583.49** ft³
